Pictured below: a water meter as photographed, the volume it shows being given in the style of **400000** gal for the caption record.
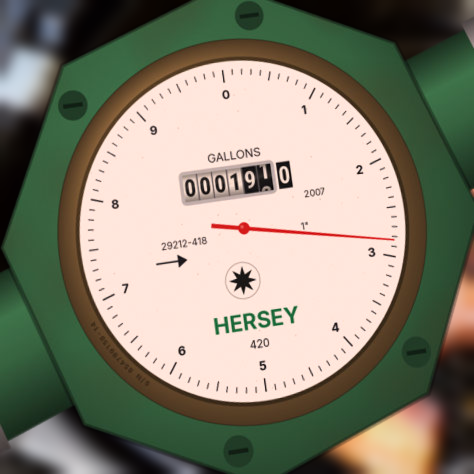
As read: **1912.8** gal
